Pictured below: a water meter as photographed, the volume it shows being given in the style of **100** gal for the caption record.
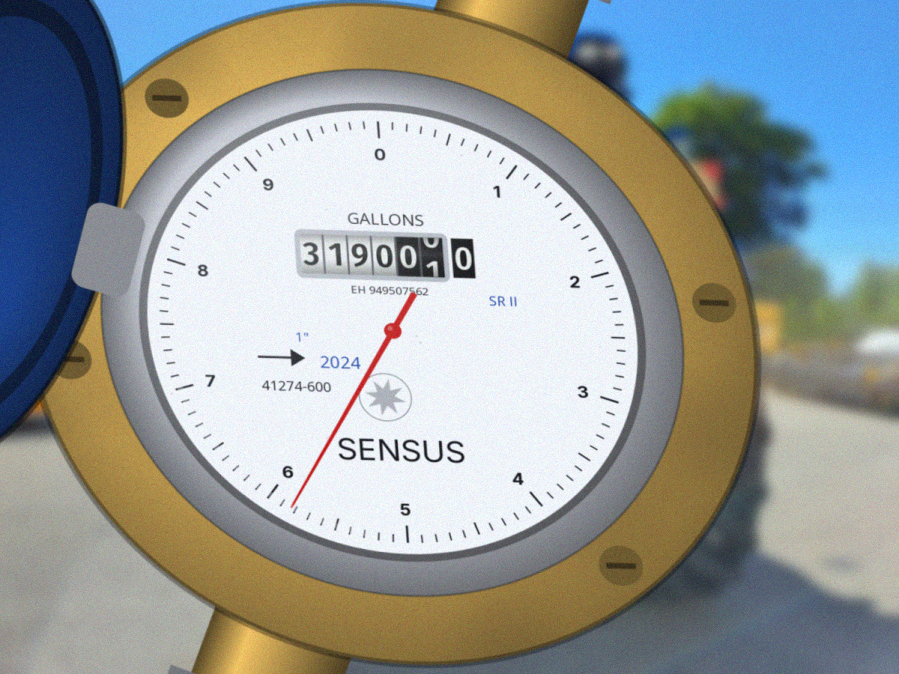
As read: **3190005.8** gal
